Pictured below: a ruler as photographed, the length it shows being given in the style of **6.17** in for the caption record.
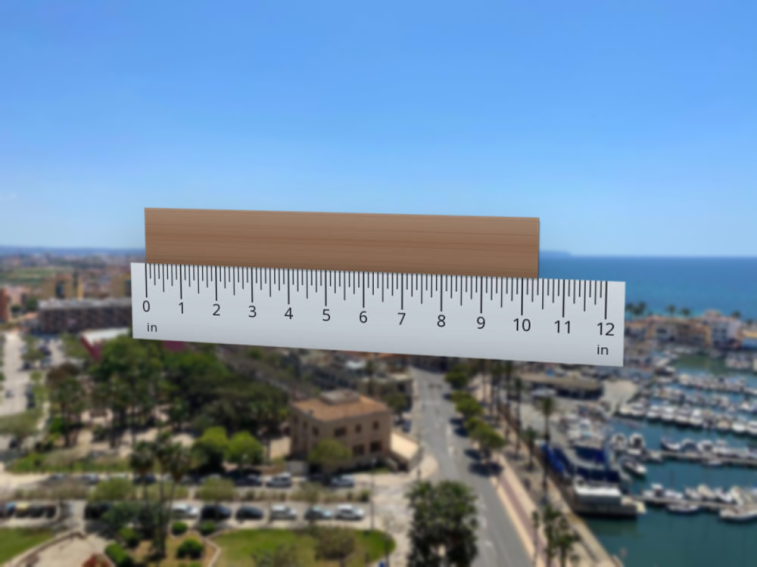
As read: **10.375** in
